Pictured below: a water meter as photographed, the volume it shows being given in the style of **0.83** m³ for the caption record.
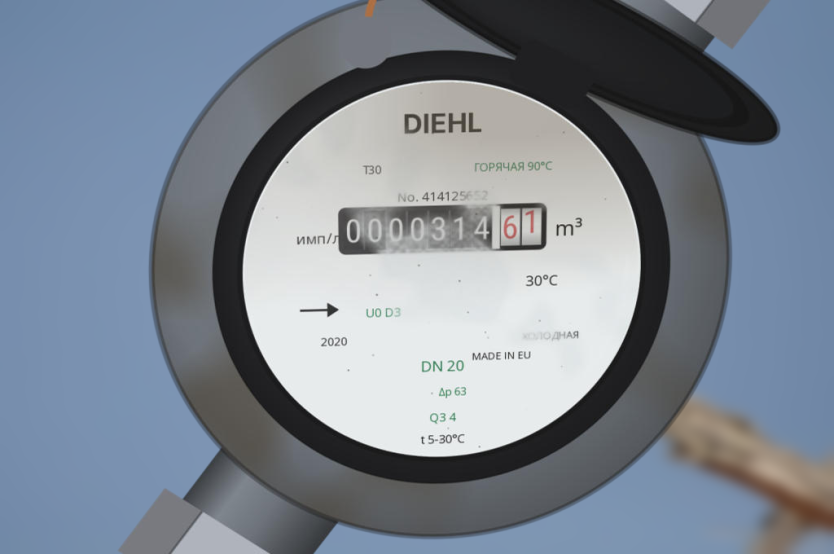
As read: **314.61** m³
